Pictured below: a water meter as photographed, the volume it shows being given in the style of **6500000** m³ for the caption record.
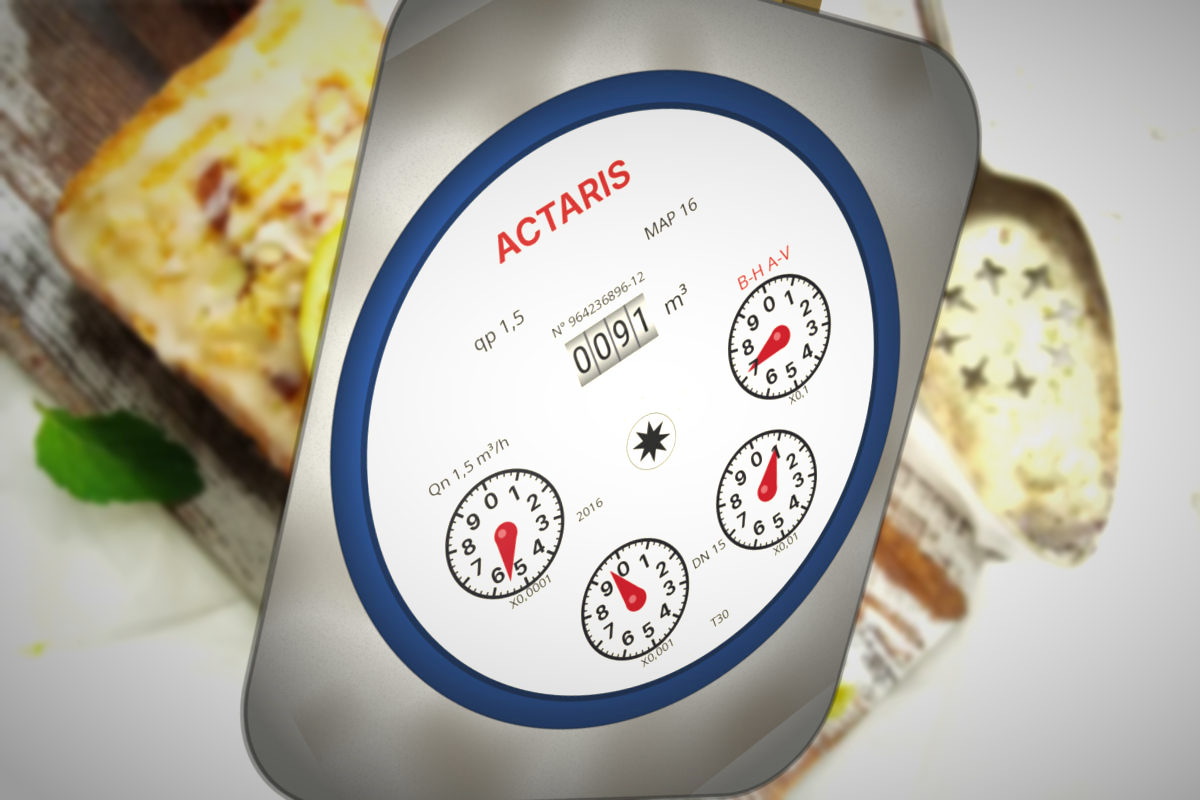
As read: **91.7095** m³
